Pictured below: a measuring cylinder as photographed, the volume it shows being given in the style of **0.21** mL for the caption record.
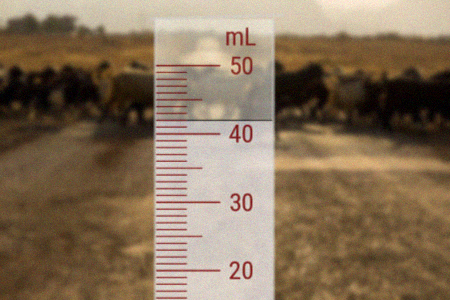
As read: **42** mL
